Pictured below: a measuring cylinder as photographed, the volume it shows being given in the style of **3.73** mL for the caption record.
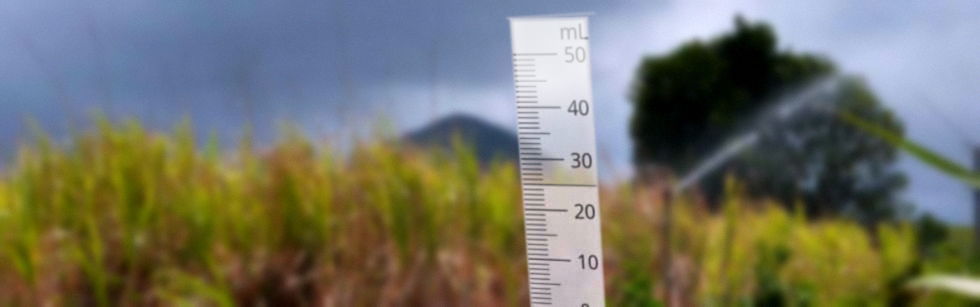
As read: **25** mL
